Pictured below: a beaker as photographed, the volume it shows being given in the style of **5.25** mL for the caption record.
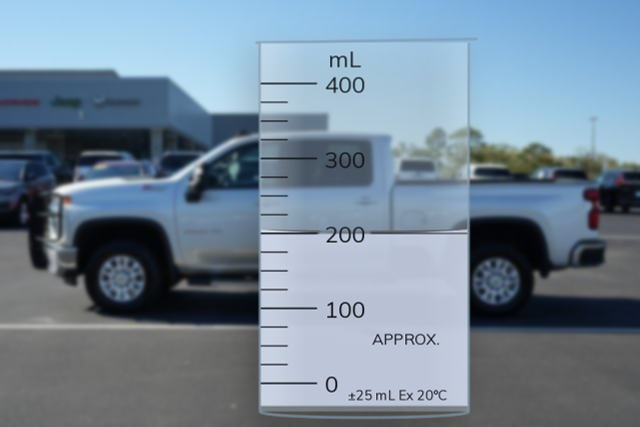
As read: **200** mL
